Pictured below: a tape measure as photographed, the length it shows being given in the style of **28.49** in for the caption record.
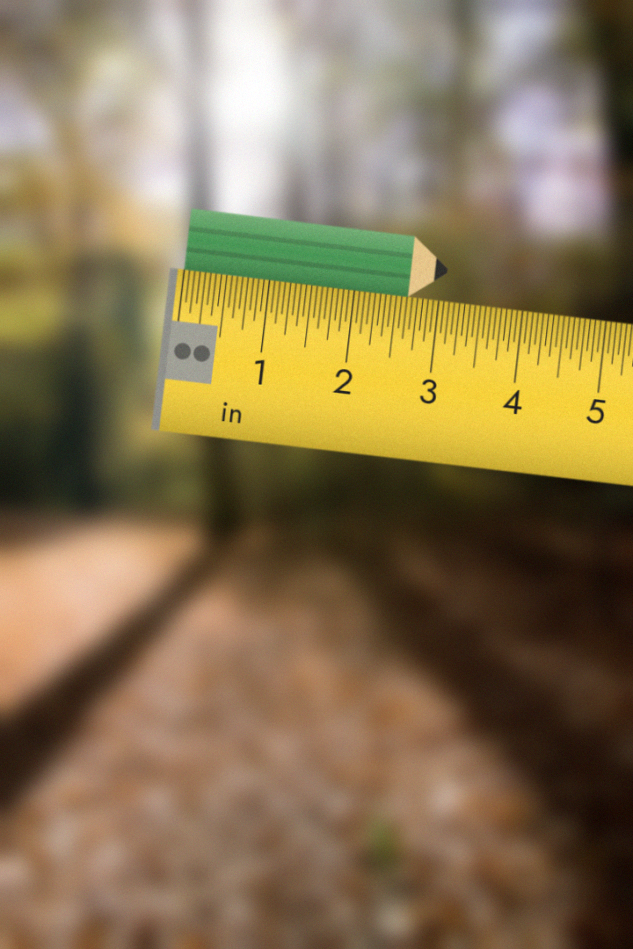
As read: **3.0625** in
